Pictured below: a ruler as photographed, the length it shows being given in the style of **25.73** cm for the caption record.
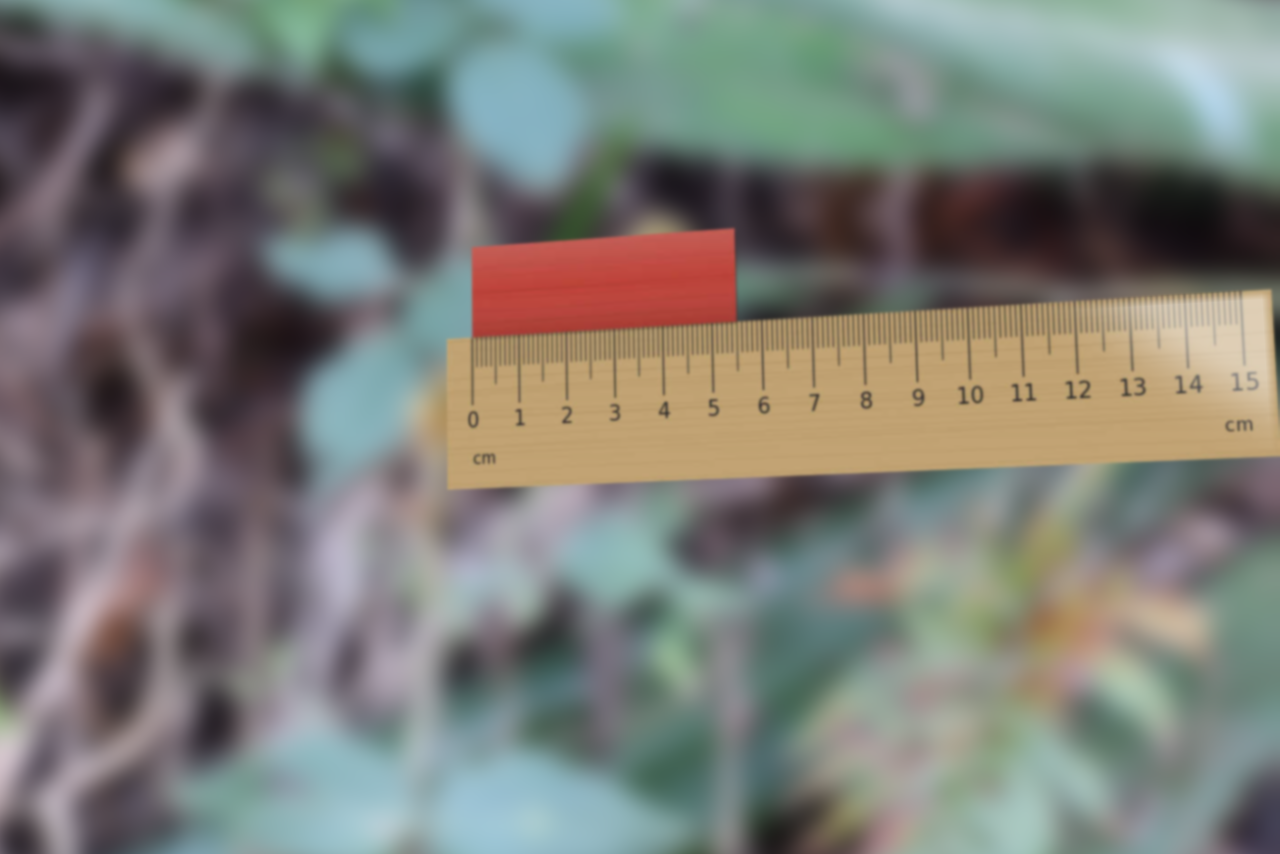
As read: **5.5** cm
